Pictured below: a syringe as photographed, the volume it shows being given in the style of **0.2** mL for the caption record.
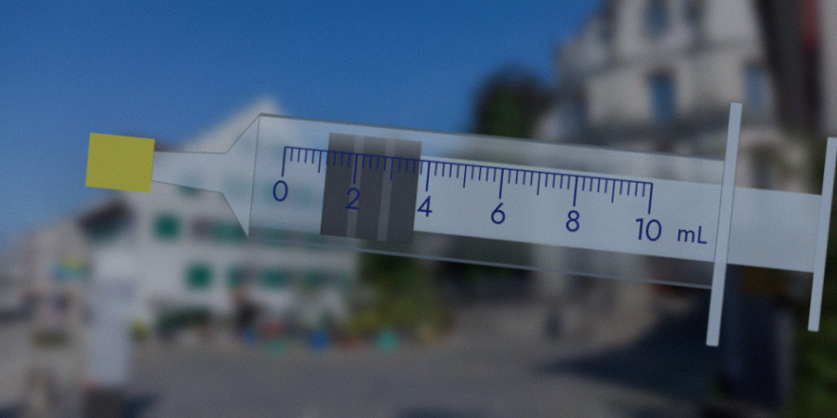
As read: **1.2** mL
